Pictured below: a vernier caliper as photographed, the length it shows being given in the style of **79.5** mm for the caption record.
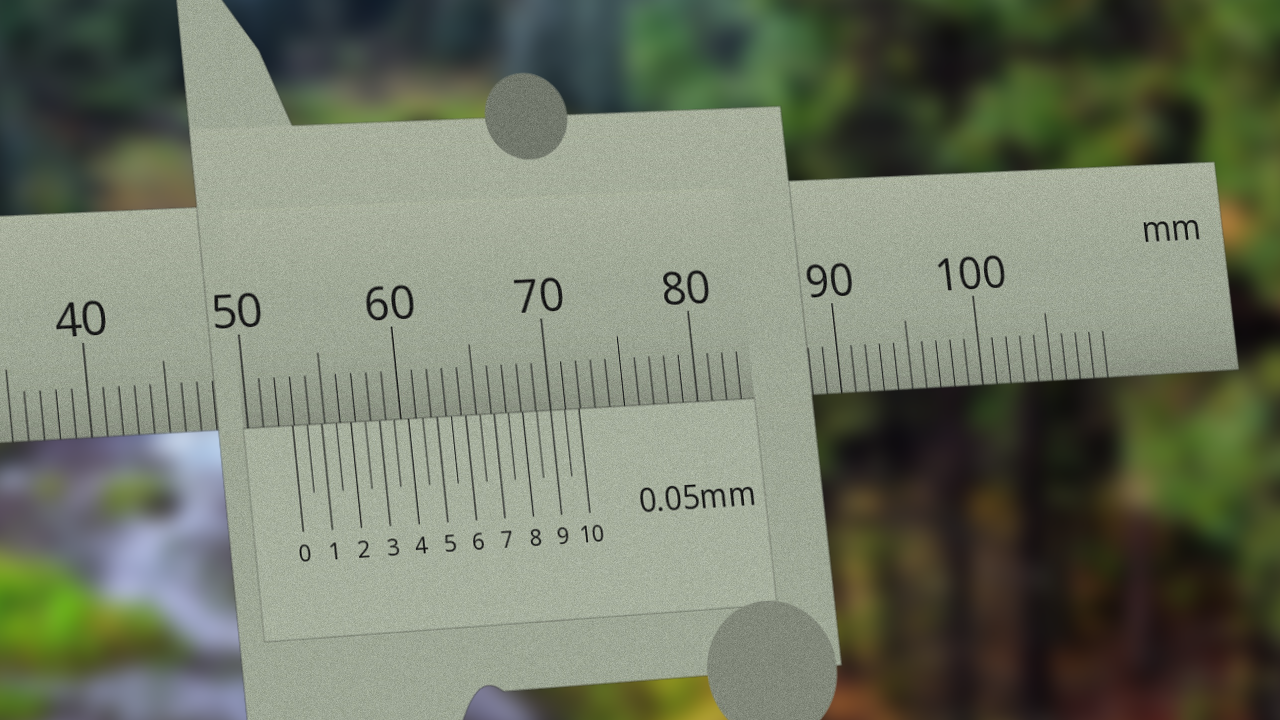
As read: **52.9** mm
